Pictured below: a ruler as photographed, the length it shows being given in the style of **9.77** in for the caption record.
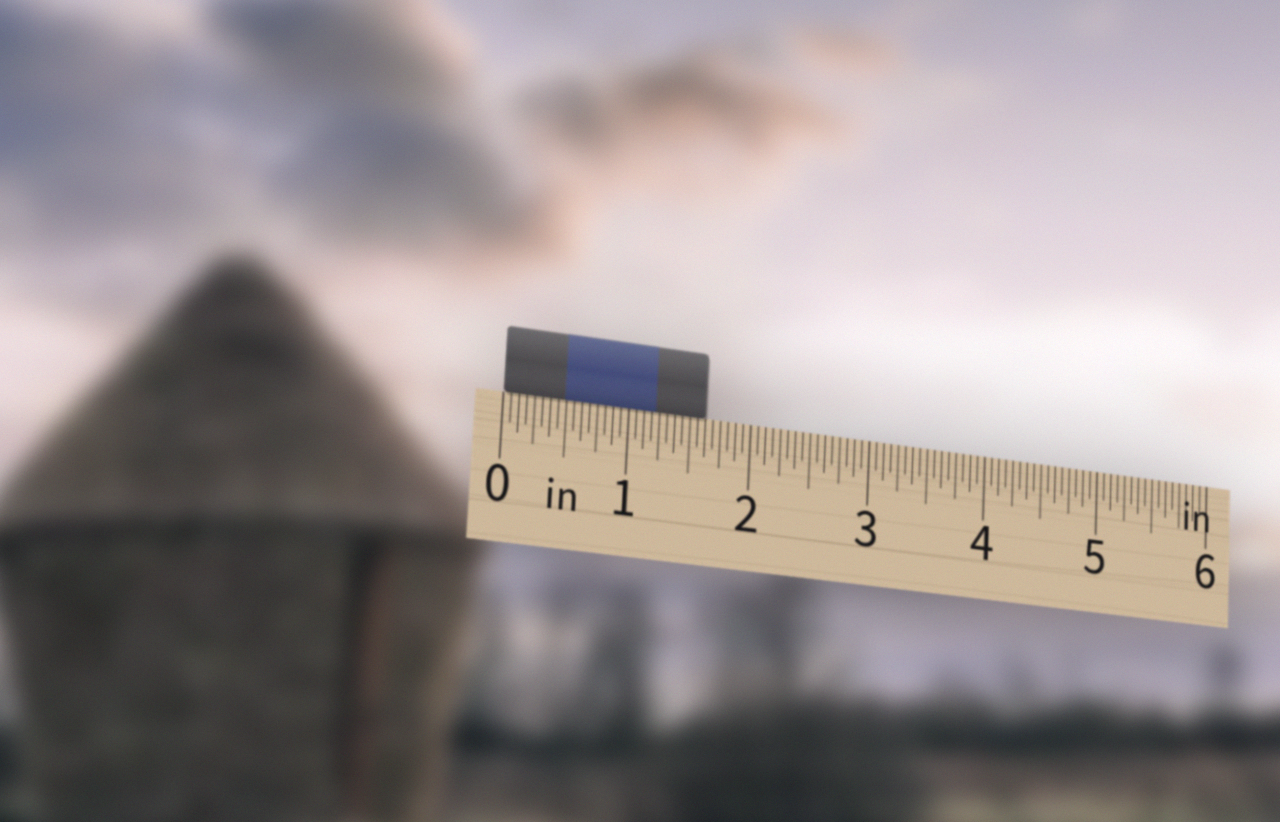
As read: **1.625** in
